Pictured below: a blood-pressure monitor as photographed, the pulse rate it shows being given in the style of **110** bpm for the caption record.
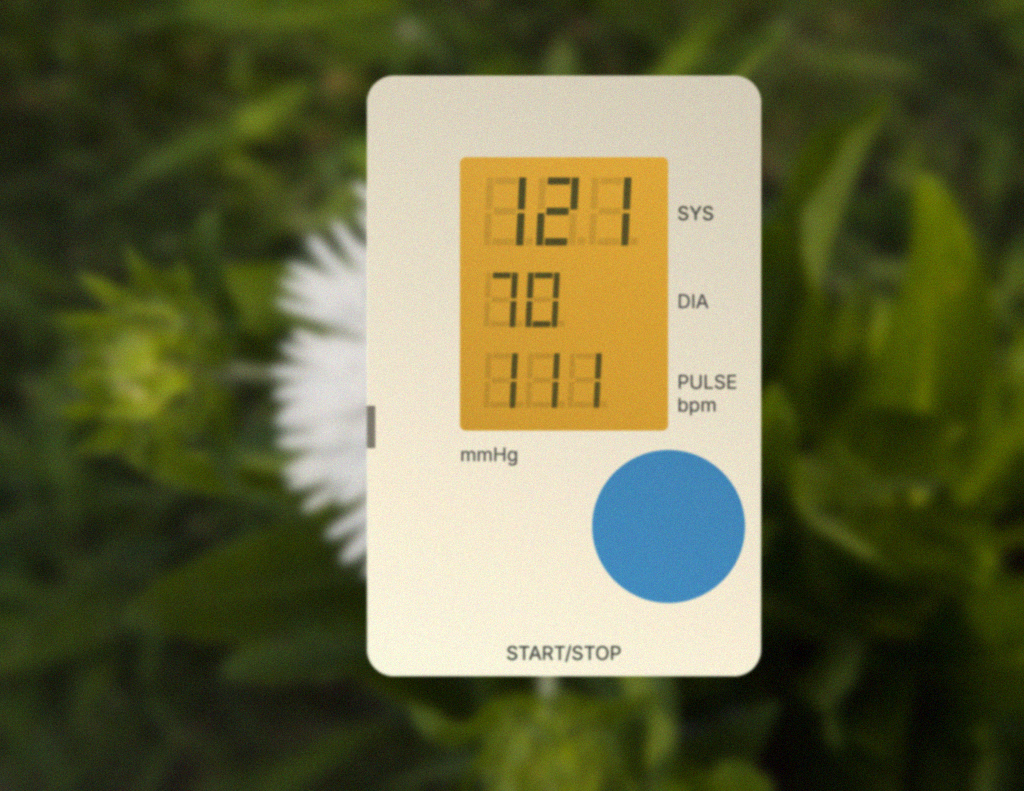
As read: **111** bpm
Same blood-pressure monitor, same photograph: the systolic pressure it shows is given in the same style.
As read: **121** mmHg
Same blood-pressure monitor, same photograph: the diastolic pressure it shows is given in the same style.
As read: **70** mmHg
